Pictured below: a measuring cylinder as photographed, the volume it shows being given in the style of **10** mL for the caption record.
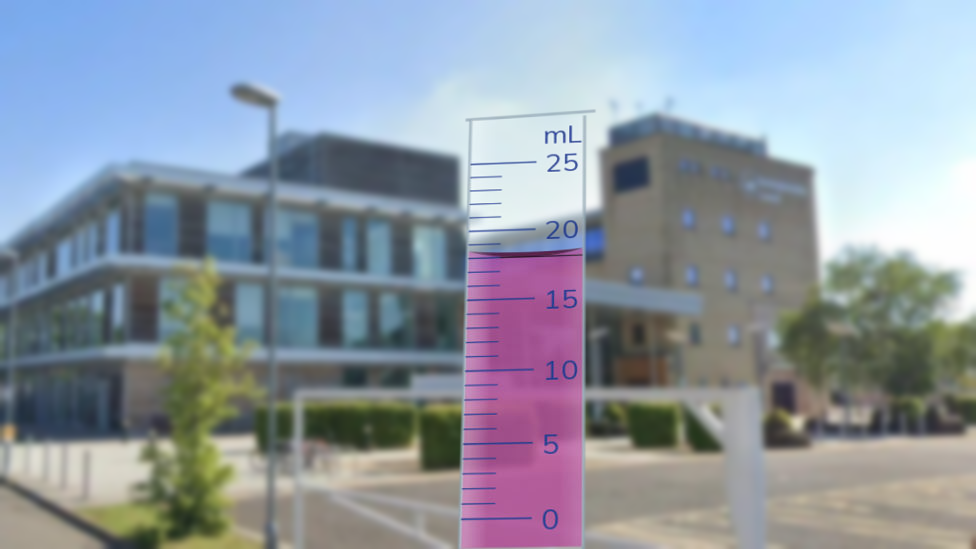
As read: **18** mL
